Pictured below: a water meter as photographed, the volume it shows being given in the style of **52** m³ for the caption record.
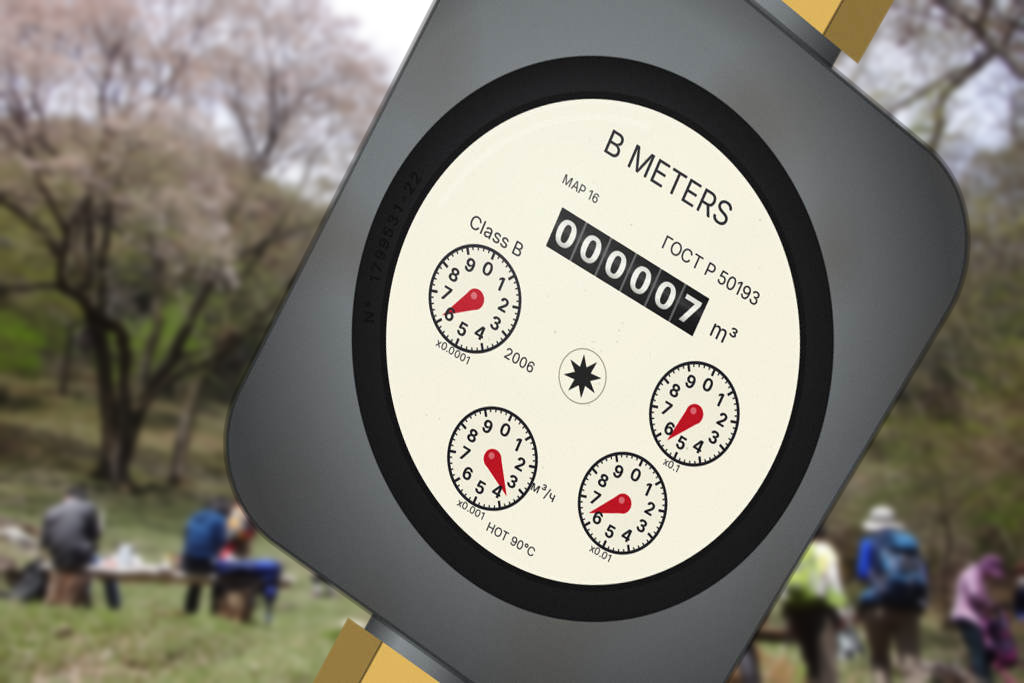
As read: **7.5636** m³
